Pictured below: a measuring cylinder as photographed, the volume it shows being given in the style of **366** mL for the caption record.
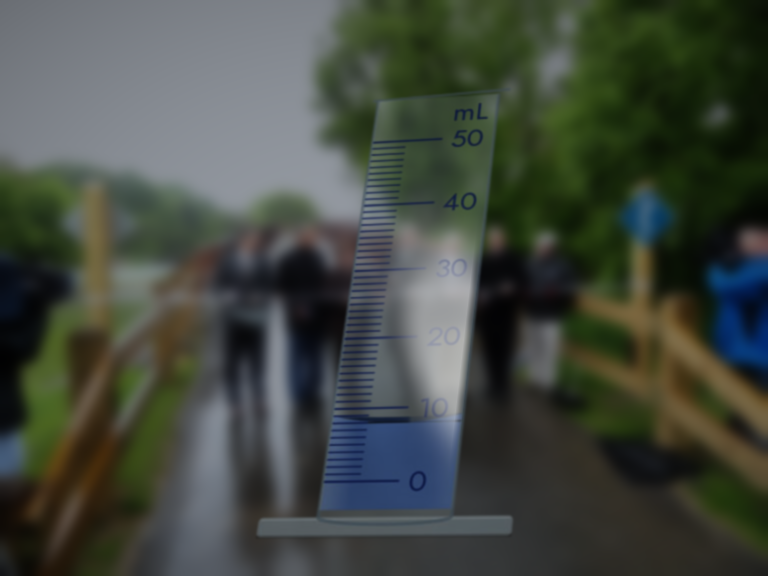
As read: **8** mL
